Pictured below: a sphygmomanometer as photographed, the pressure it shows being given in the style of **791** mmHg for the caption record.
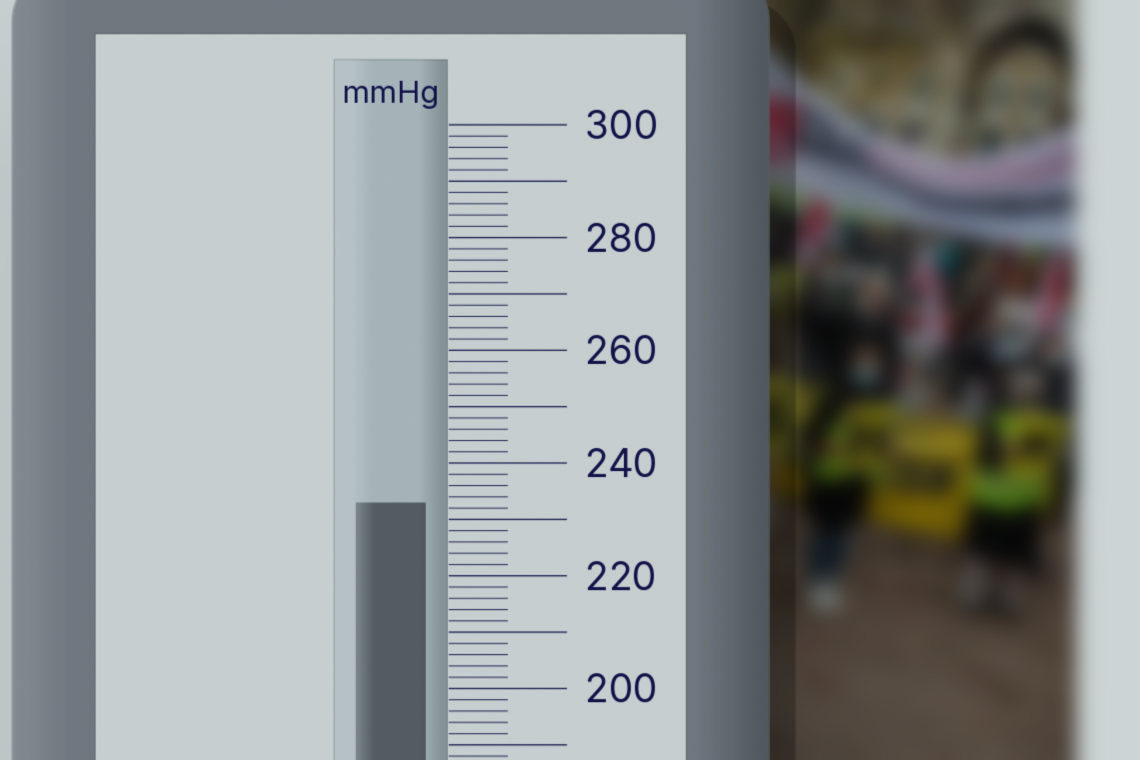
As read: **233** mmHg
